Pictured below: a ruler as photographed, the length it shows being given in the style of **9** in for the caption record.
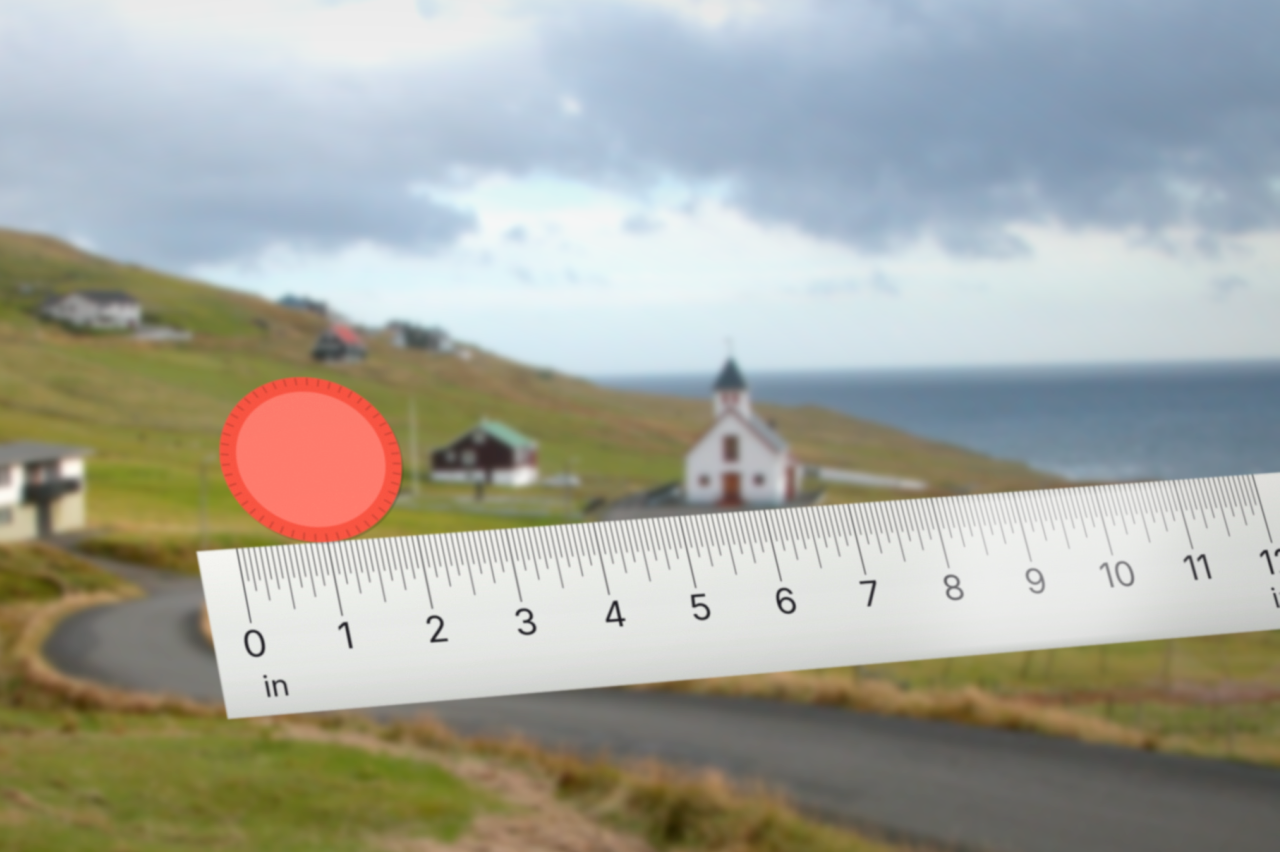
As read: **2** in
